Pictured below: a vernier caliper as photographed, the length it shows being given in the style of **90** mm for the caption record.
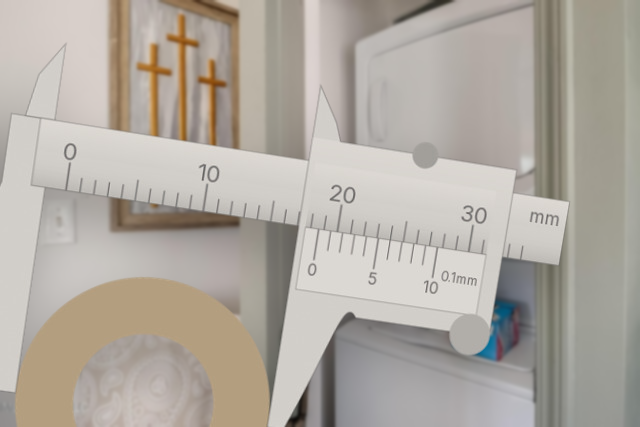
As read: **18.6** mm
